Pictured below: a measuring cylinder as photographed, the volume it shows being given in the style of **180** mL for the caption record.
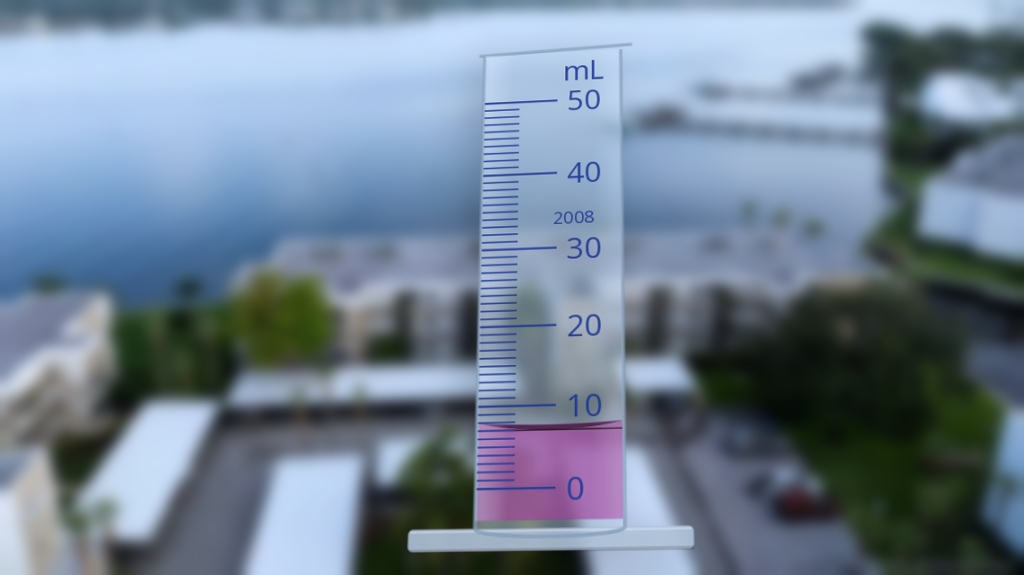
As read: **7** mL
